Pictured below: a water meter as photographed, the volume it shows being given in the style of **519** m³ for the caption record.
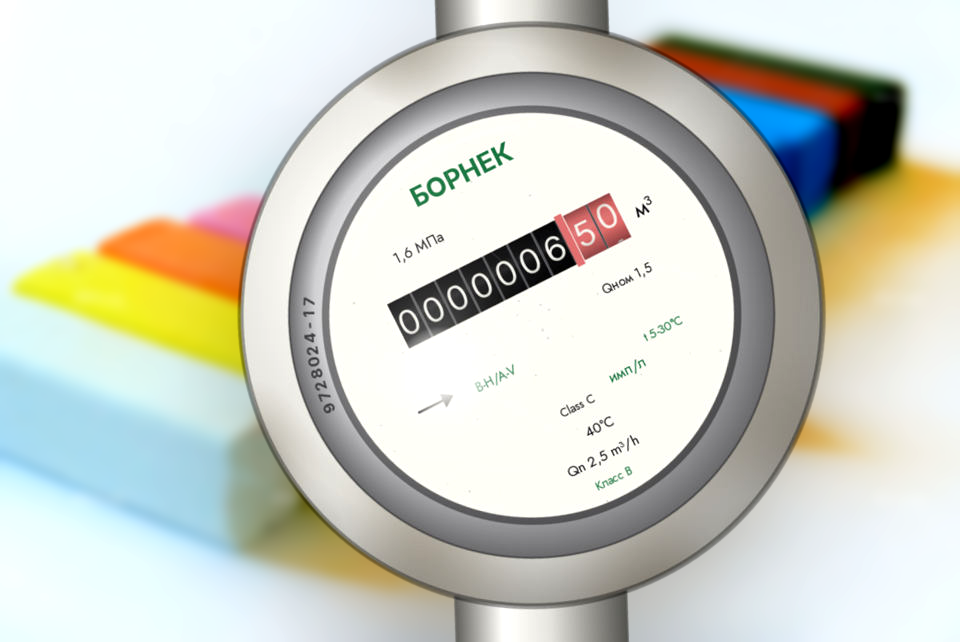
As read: **6.50** m³
